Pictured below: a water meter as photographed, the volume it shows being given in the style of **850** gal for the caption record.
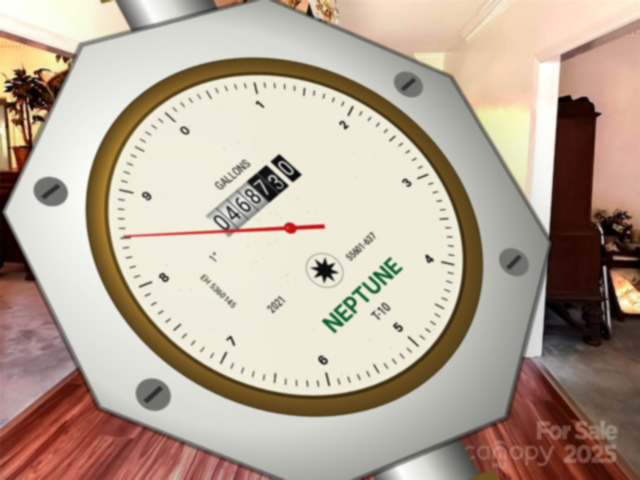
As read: **468728.5** gal
